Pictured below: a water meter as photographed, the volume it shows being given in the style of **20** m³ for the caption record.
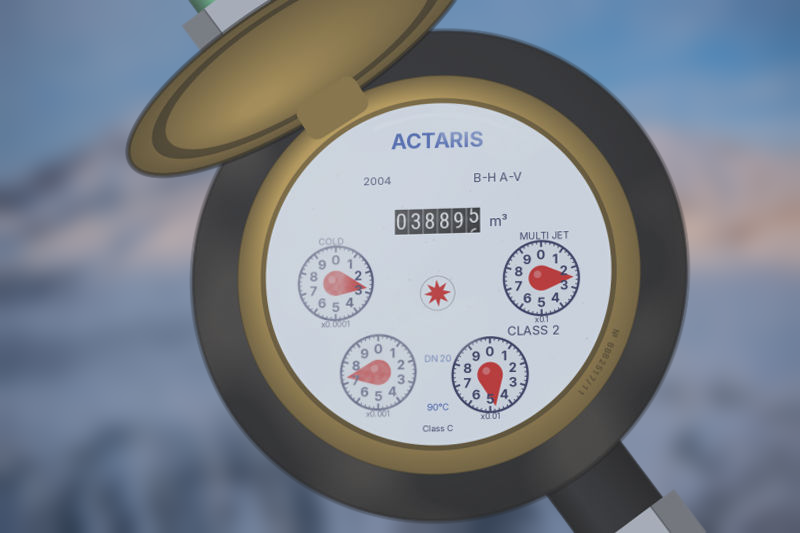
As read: **38895.2472** m³
